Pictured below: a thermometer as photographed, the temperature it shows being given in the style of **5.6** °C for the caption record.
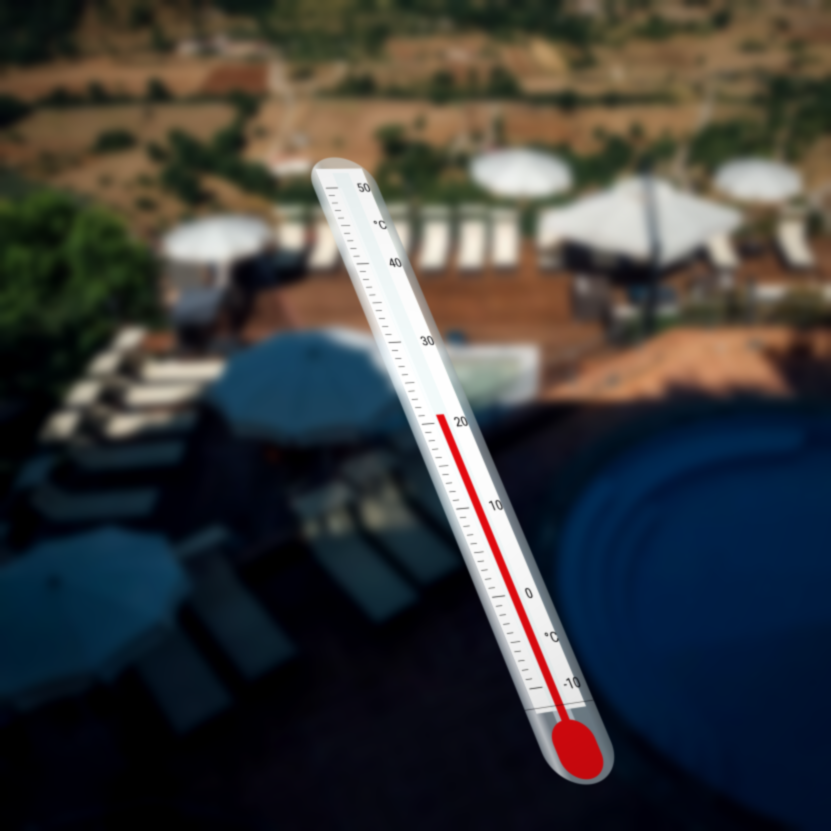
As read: **21** °C
